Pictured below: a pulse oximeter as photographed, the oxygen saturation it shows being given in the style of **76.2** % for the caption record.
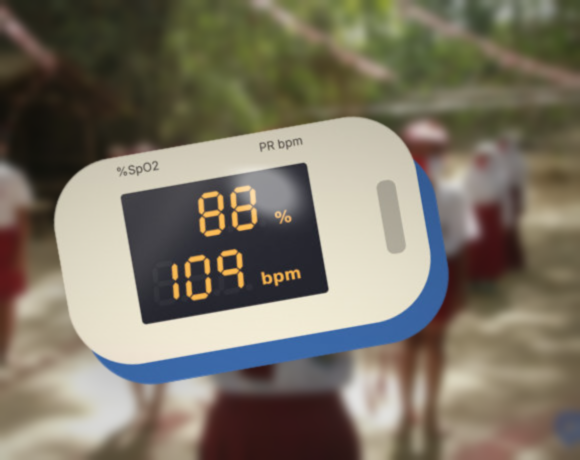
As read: **88** %
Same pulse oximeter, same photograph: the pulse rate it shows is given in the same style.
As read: **109** bpm
